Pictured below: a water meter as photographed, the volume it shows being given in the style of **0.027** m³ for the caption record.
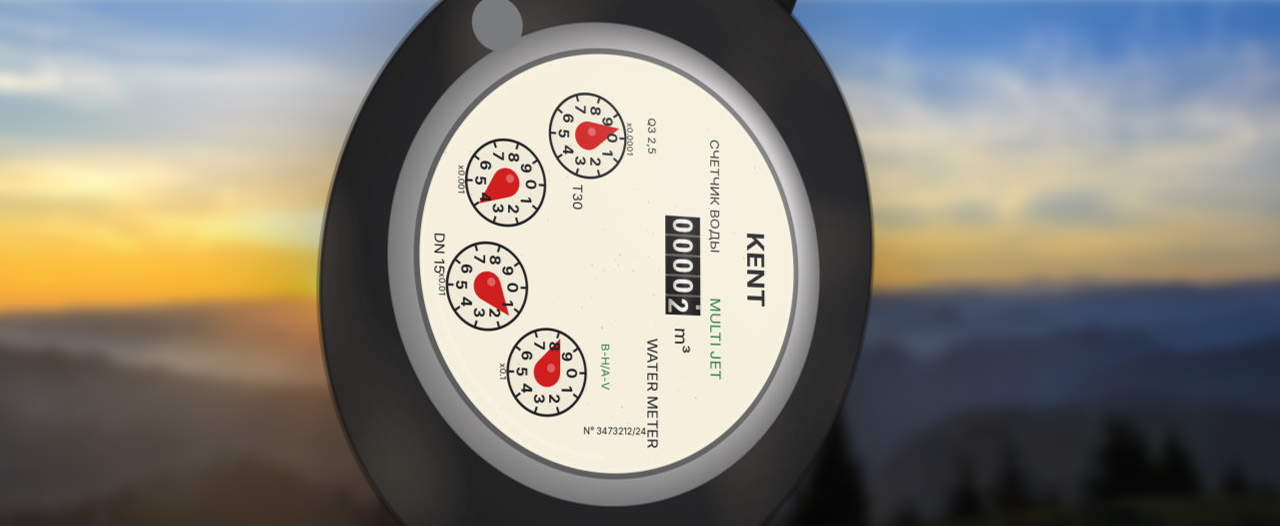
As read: **1.8139** m³
